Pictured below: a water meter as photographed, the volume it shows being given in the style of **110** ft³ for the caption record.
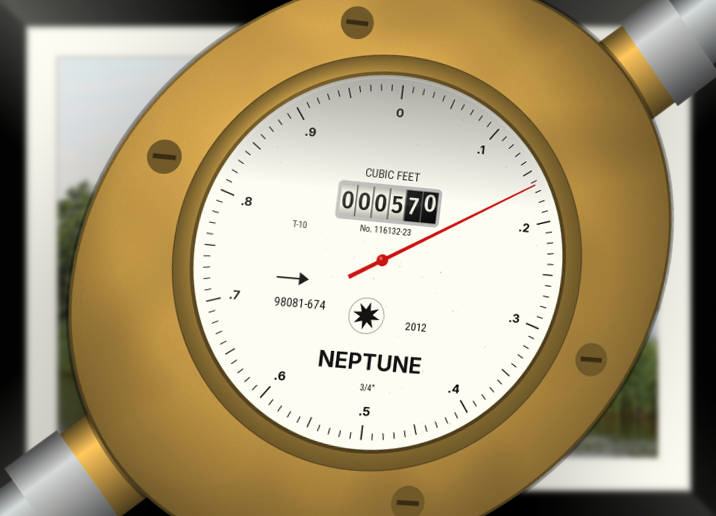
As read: **570.16** ft³
